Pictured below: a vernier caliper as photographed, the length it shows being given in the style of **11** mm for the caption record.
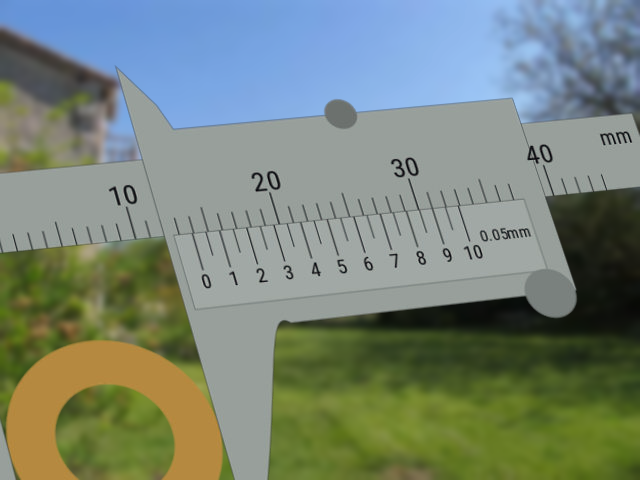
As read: **13.9** mm
